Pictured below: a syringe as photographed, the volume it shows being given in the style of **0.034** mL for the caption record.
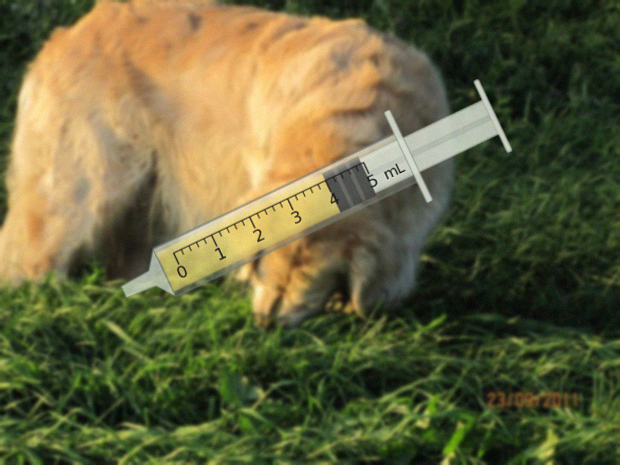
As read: **4** mL
